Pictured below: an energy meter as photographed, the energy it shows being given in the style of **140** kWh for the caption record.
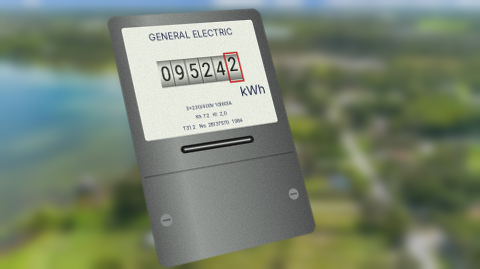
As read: **9524.2** kWh
